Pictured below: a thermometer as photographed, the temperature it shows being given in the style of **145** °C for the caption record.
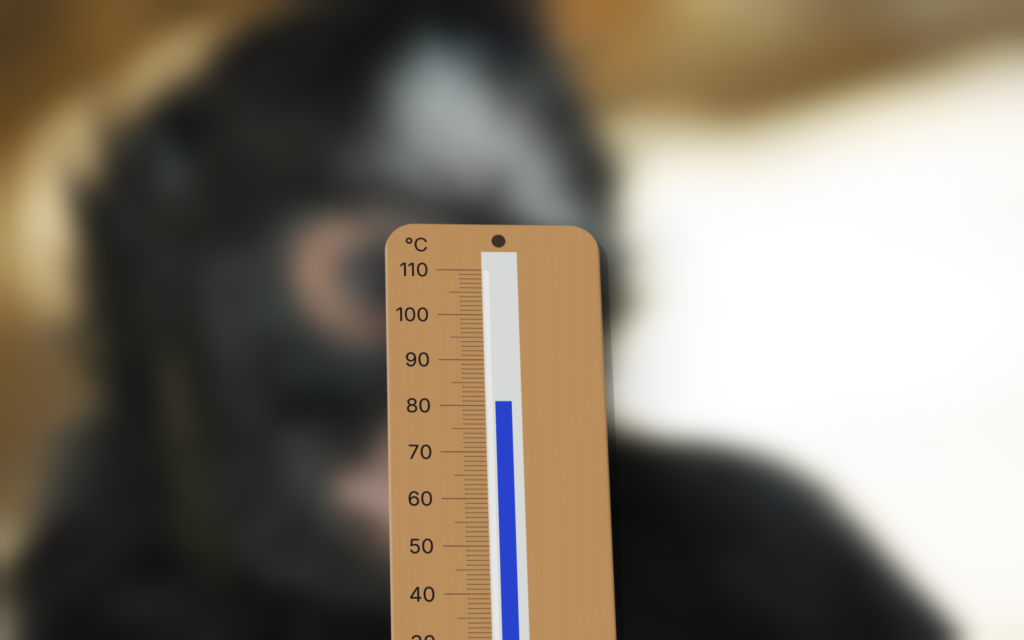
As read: **81** °C
